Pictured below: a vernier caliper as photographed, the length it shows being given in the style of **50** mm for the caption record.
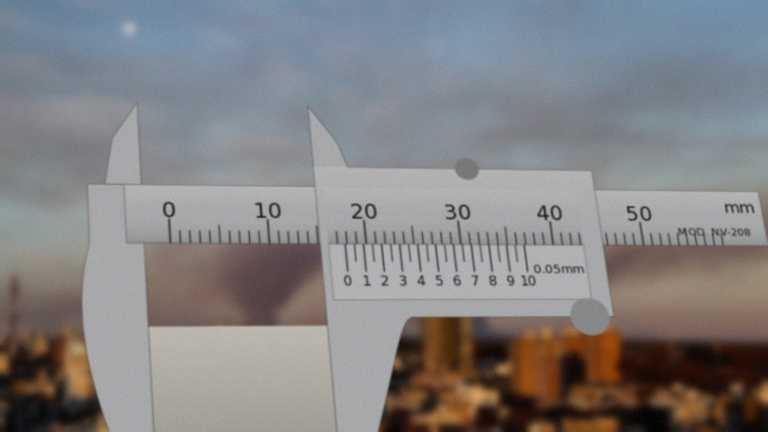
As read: **17.8** mm
